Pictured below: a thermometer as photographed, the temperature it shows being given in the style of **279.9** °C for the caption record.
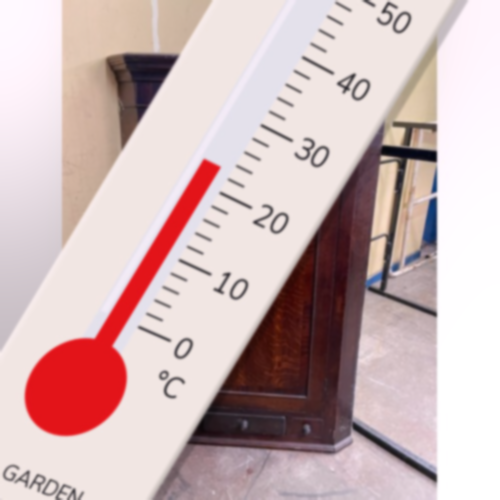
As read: **23** °C
